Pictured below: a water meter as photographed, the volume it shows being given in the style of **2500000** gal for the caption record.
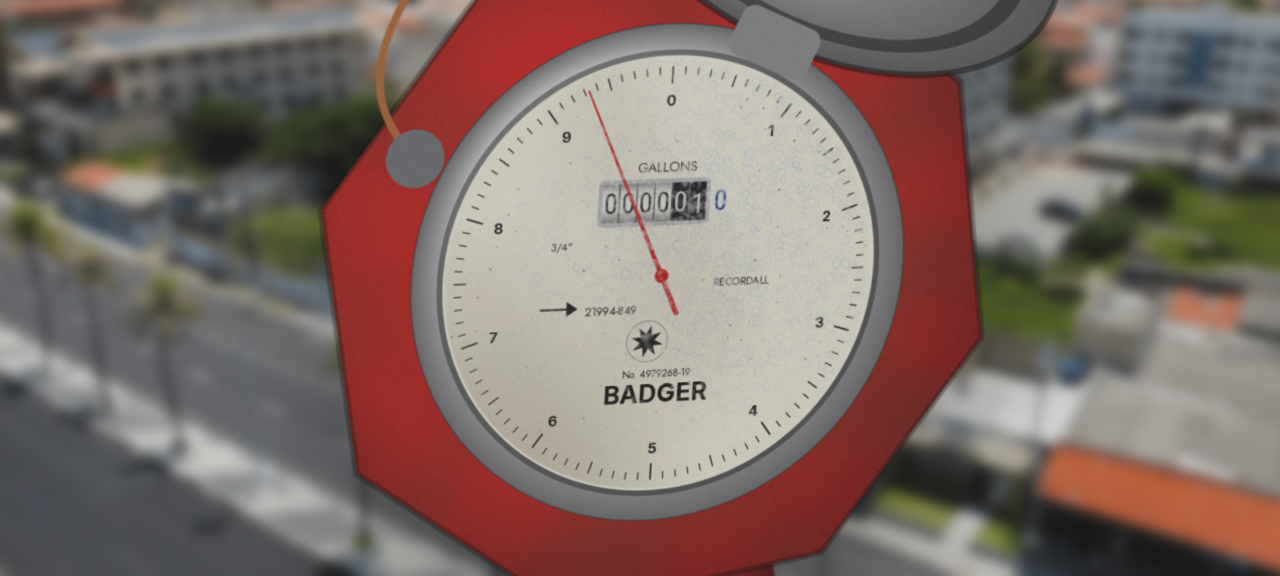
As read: **9.3** gal
